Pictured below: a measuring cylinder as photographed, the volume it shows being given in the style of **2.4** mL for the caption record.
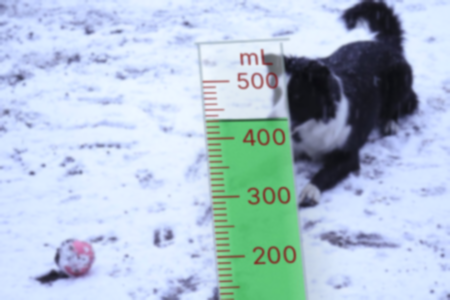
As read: **430** mL
